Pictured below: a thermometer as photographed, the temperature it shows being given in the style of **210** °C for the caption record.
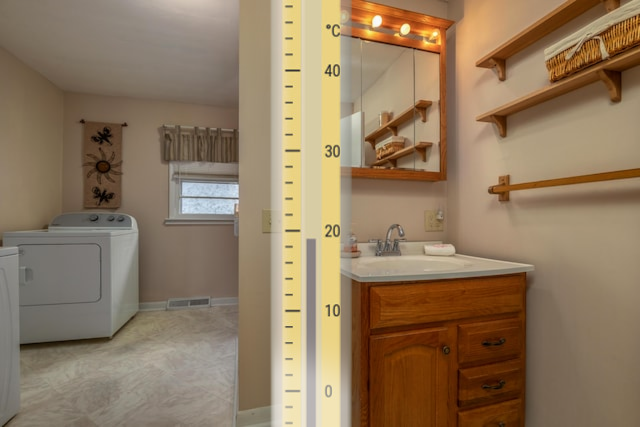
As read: **19** °C
